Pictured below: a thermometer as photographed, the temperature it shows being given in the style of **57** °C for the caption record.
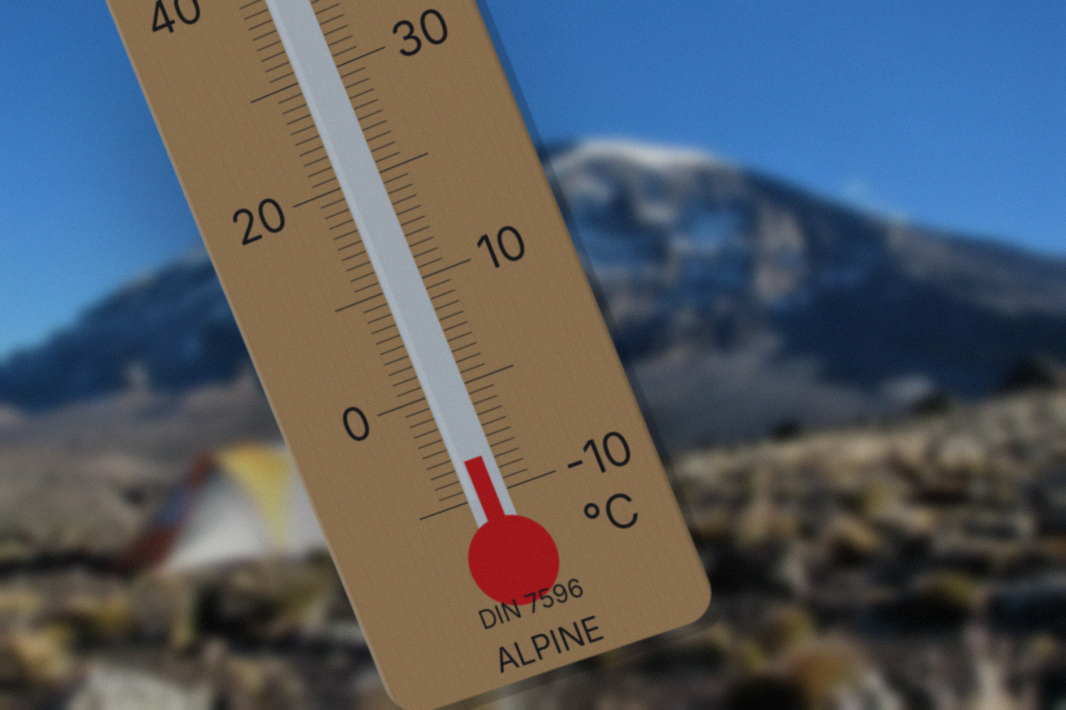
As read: **-6.5** °C
